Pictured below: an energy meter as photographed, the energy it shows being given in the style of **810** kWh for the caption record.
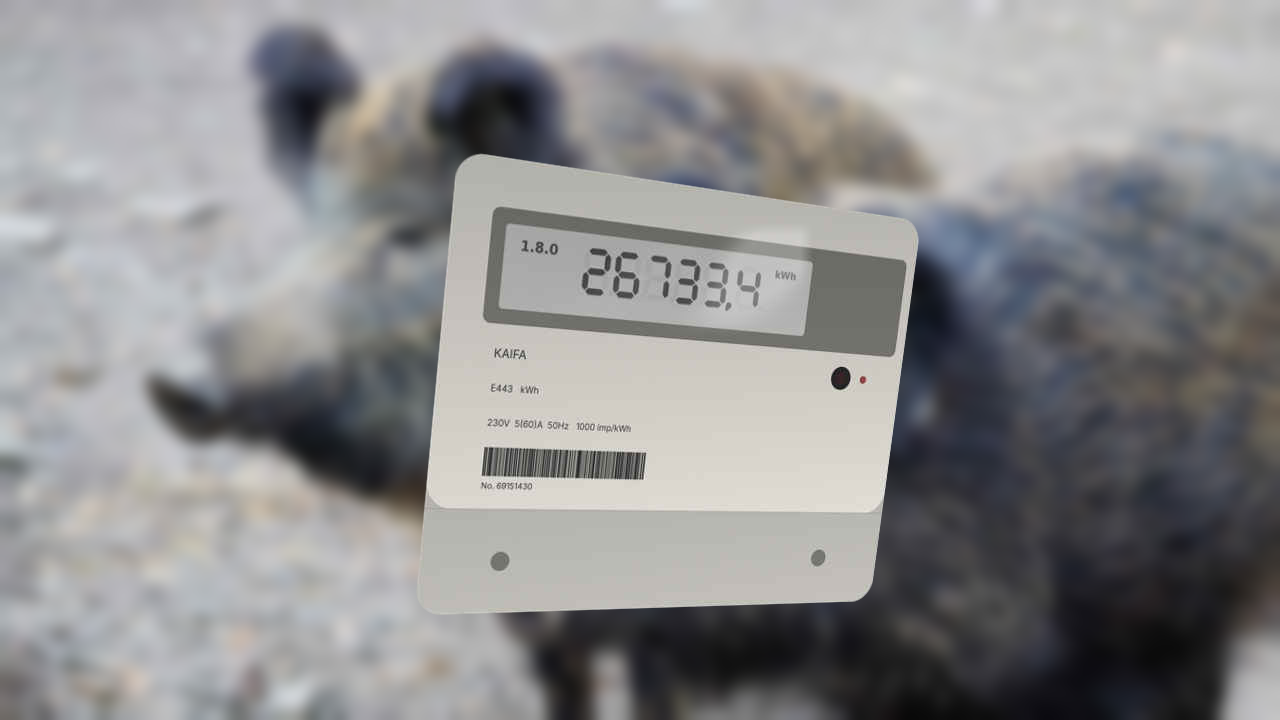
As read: **26733.4** kWh
